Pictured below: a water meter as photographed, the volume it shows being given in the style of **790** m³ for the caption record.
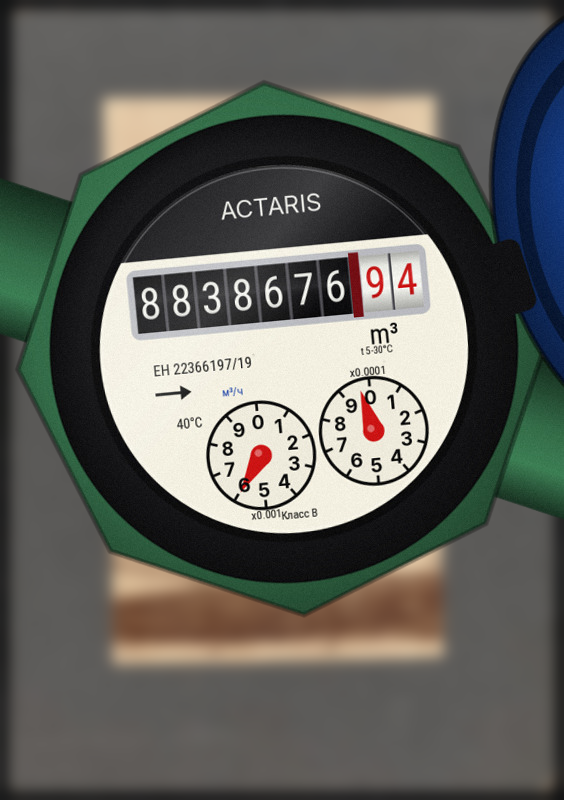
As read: **8838676.9459** m³
